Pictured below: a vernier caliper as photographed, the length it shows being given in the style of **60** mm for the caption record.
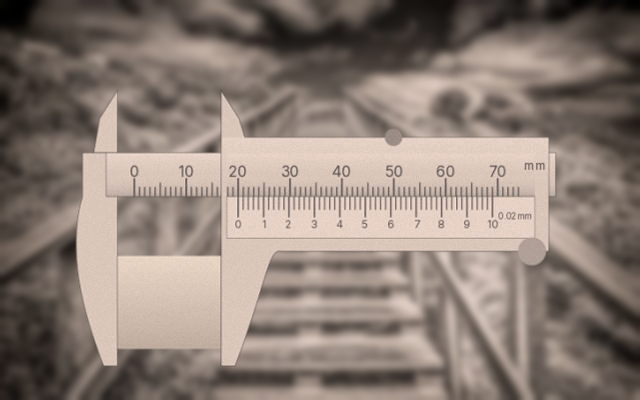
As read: **20.0** mm
